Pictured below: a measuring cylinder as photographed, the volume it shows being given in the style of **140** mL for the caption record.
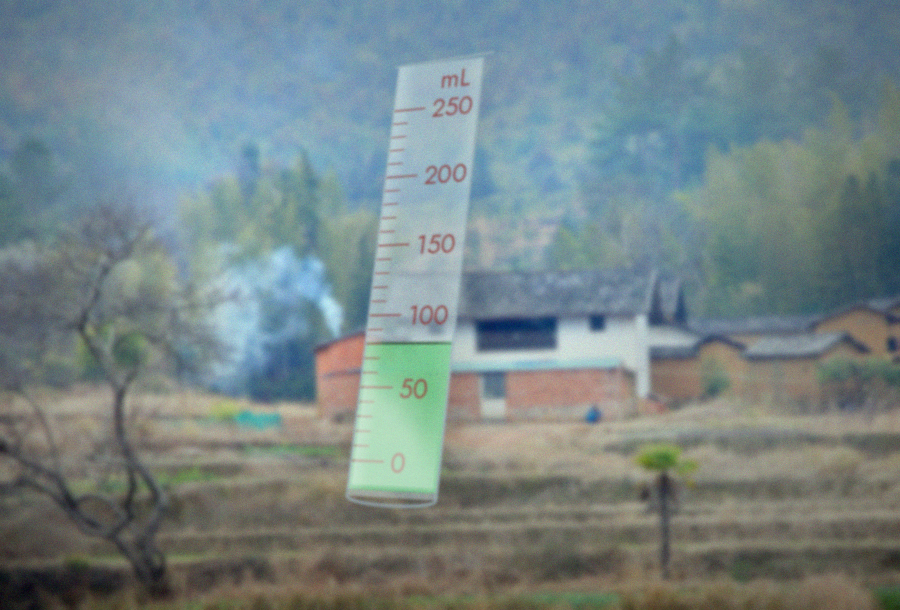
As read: **80** mL
